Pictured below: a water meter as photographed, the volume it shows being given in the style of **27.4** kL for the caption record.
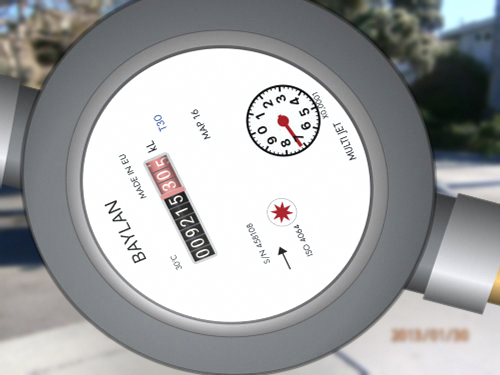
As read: **9215.3047** kL
